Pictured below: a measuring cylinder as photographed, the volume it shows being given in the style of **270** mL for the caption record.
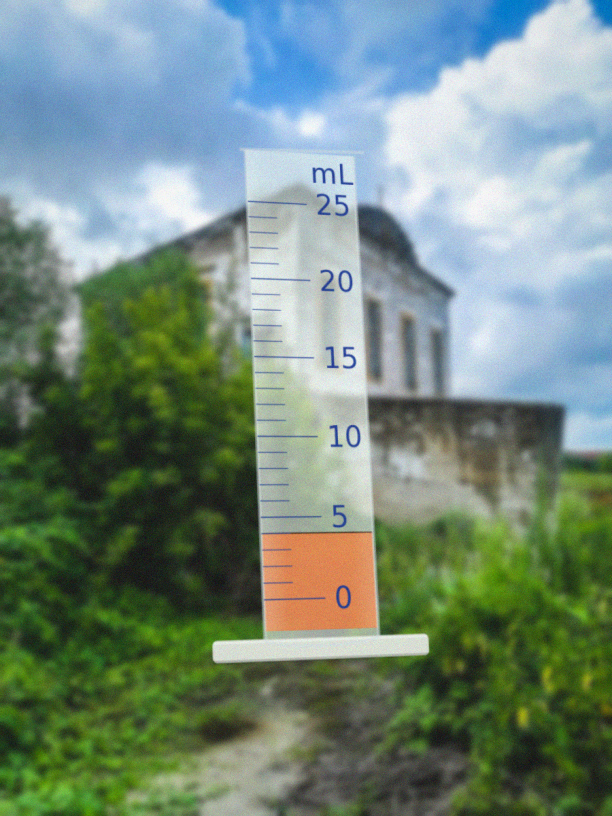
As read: **4** mL
